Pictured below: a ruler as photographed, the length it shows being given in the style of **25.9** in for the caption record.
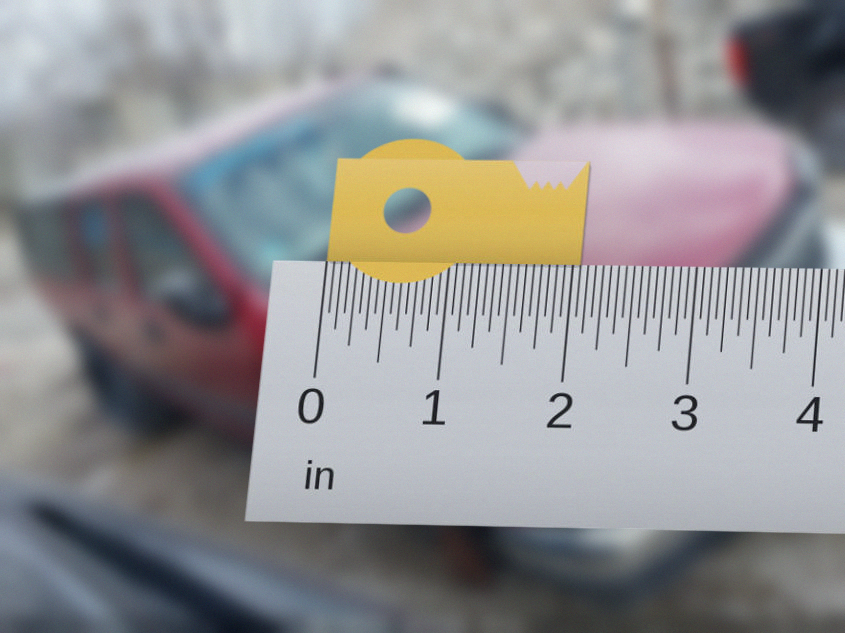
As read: **2.0625** in
